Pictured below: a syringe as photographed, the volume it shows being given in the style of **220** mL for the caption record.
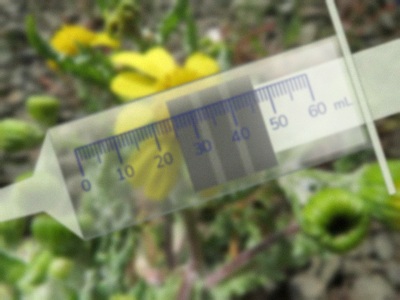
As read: **25** mL
